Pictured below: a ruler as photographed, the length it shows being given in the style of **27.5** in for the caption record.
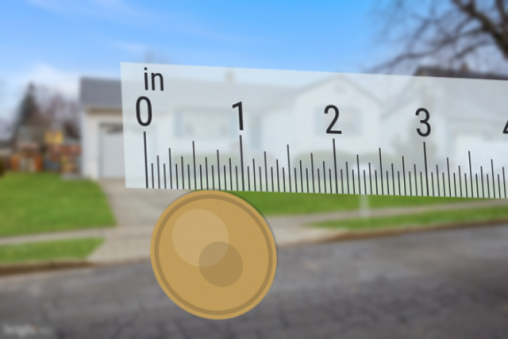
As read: **1.3125** in
